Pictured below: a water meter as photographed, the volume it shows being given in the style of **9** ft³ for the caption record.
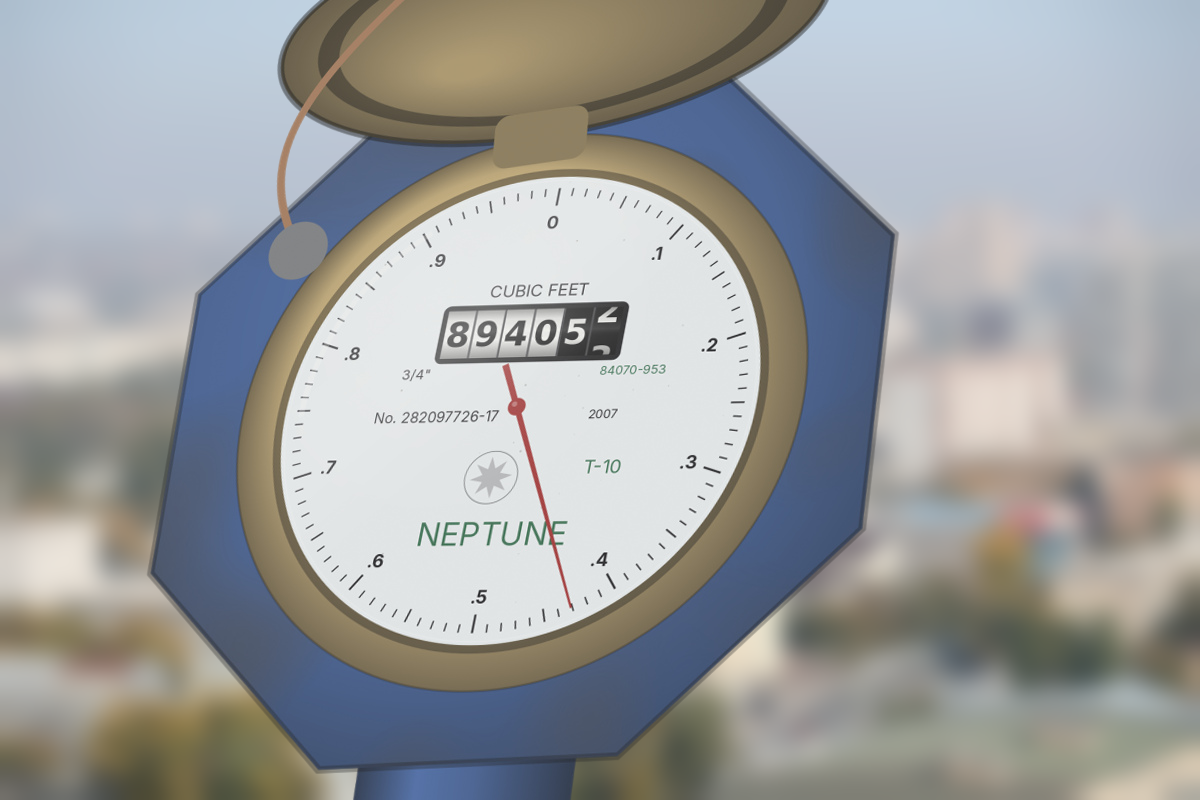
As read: **894052.43** ft³
